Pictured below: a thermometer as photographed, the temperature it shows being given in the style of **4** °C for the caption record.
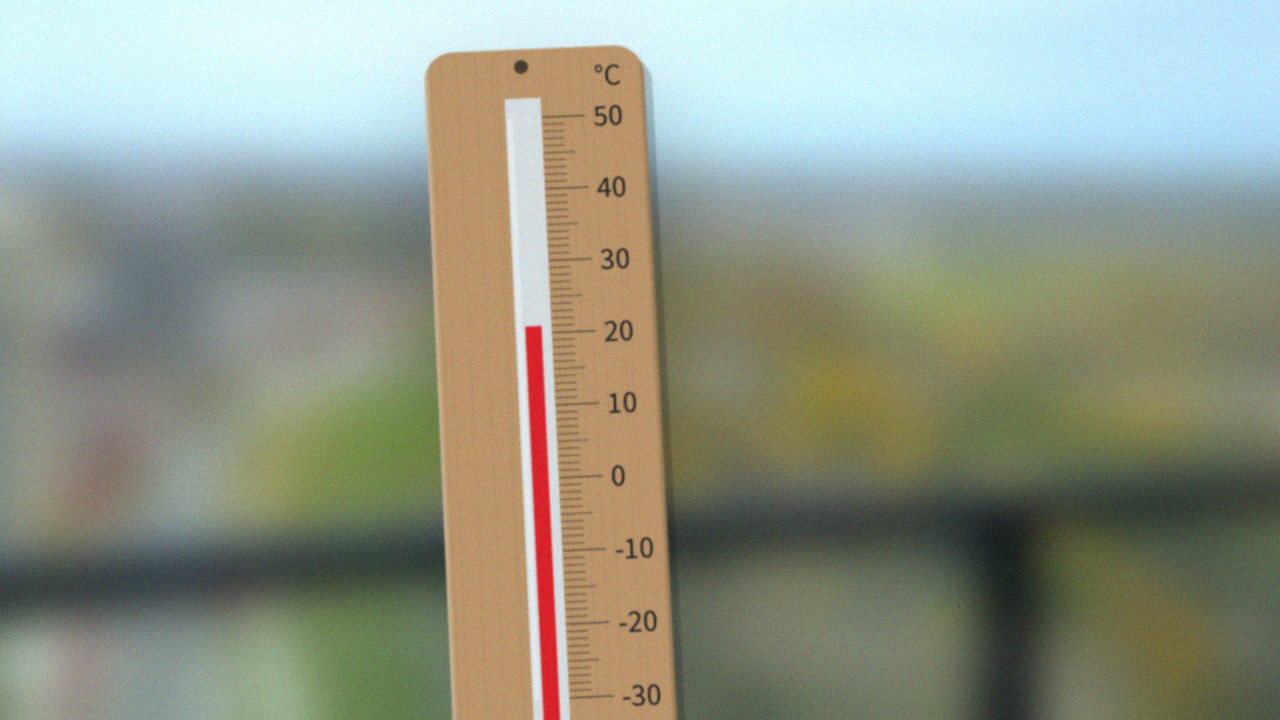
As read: **21** °C
